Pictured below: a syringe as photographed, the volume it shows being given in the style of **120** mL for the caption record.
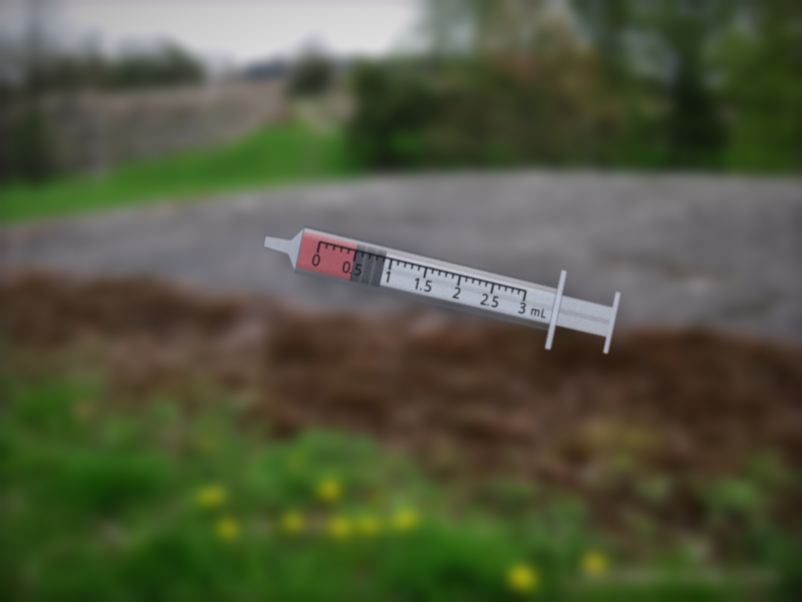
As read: **0.5** mL
